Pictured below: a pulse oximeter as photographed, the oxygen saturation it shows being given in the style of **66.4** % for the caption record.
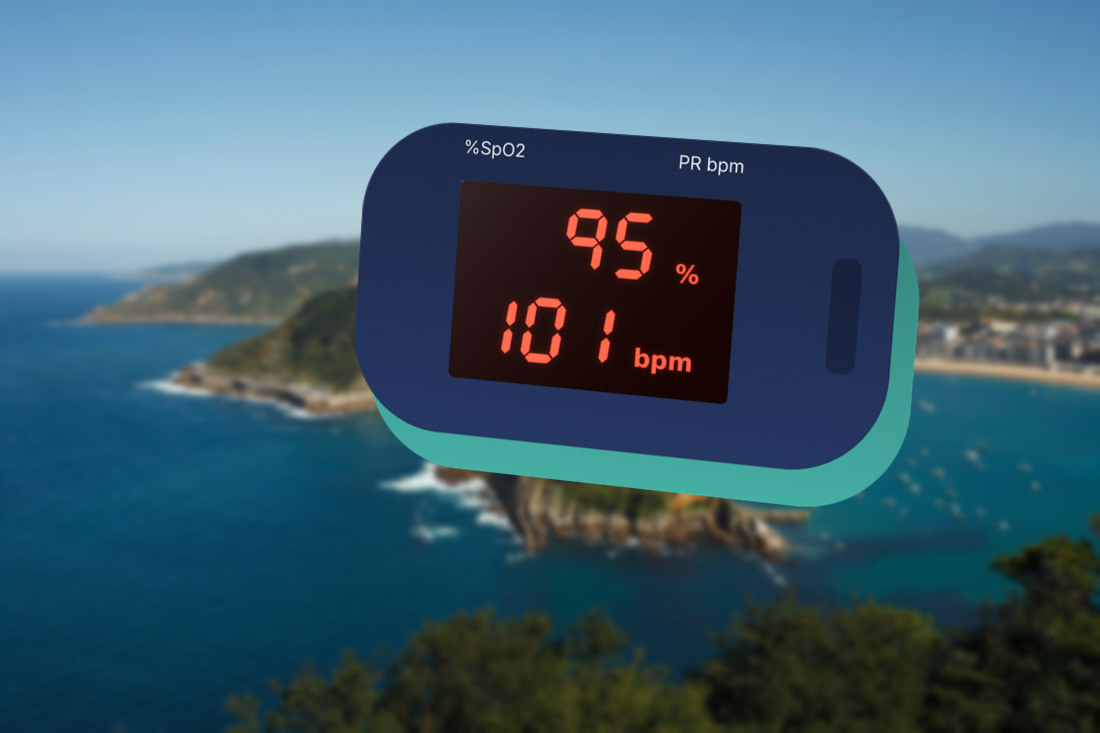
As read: **95** %
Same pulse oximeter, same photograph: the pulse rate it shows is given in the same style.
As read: **101** bpm
